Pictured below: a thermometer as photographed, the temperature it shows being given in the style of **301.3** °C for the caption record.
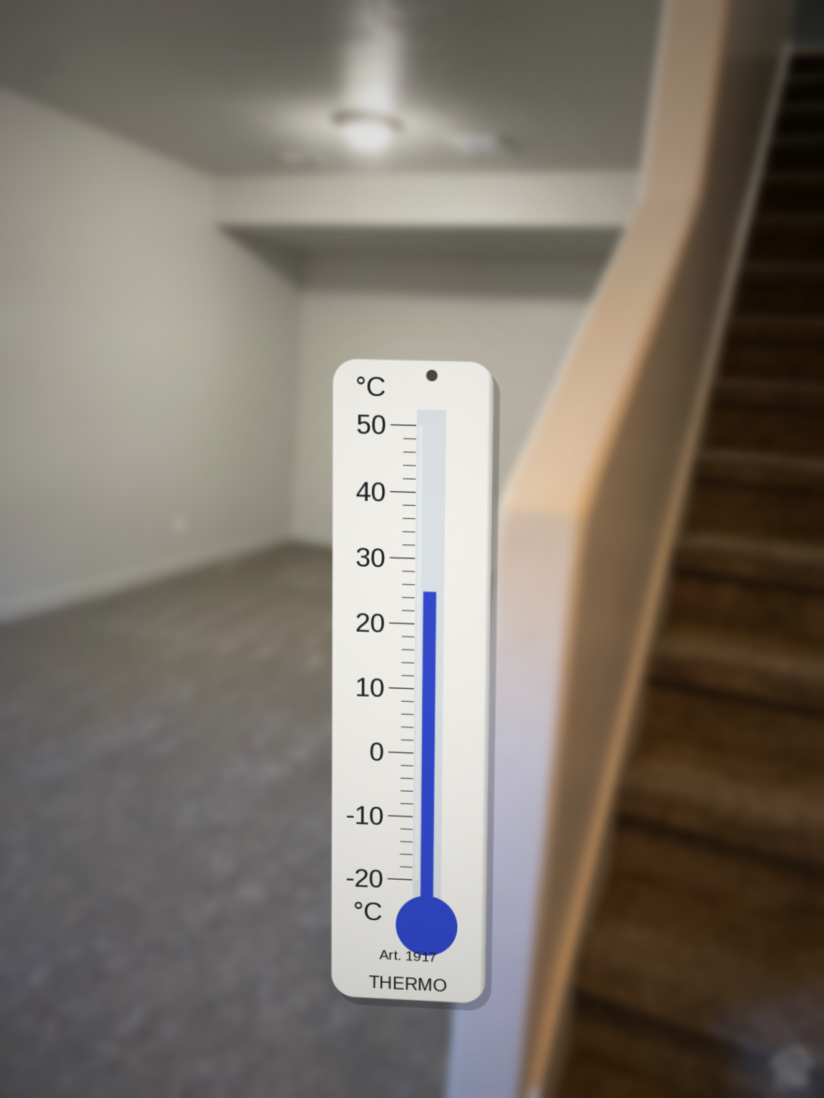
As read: **25** °C
